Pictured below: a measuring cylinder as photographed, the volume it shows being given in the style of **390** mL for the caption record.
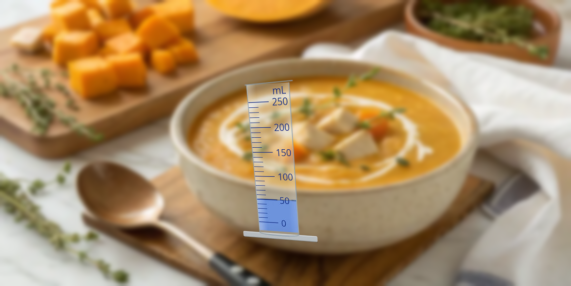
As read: **50** mL
